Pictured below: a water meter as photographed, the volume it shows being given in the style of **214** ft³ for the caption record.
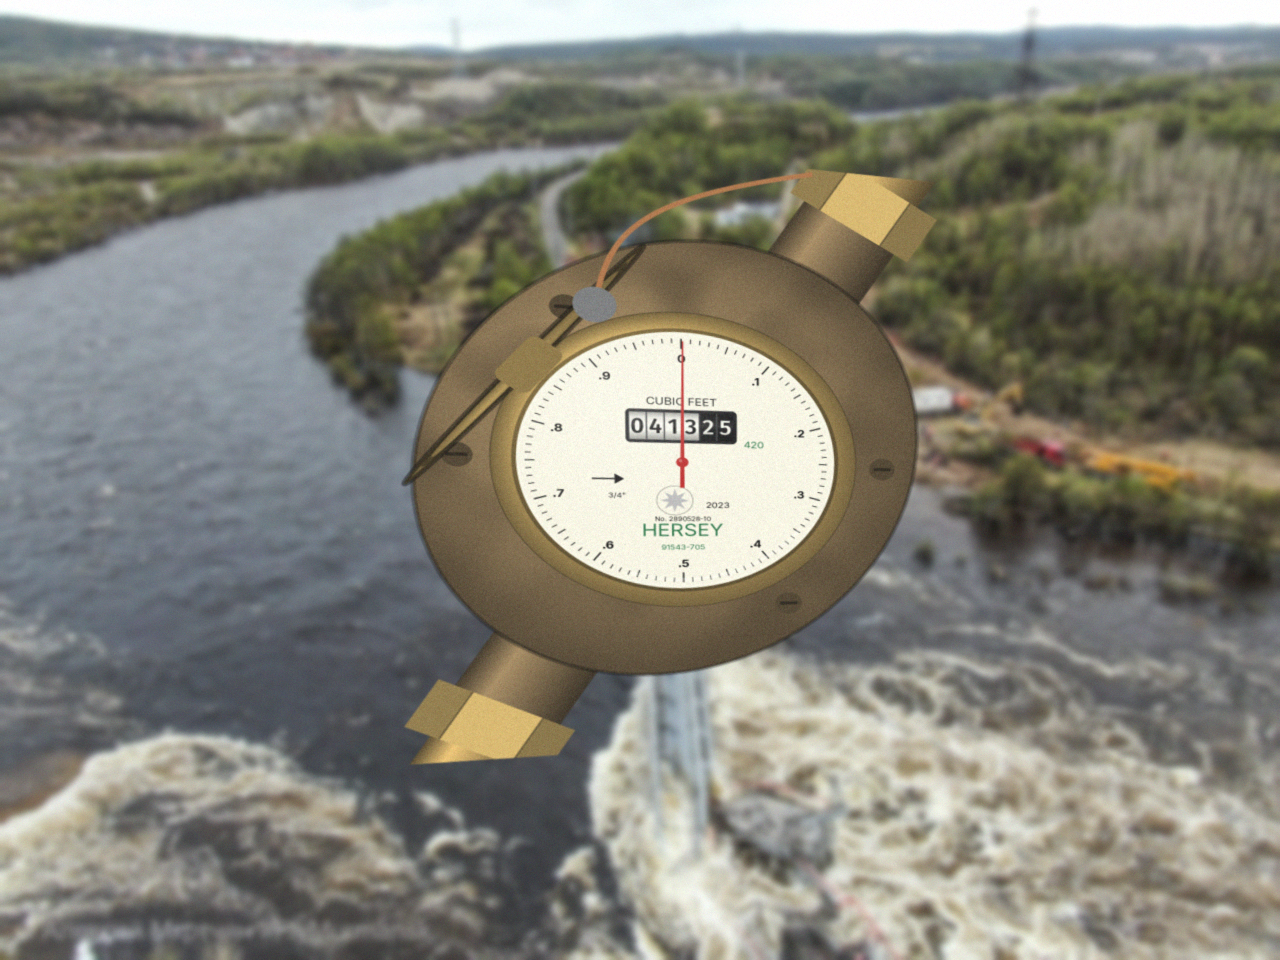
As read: **41325.00** ft³
